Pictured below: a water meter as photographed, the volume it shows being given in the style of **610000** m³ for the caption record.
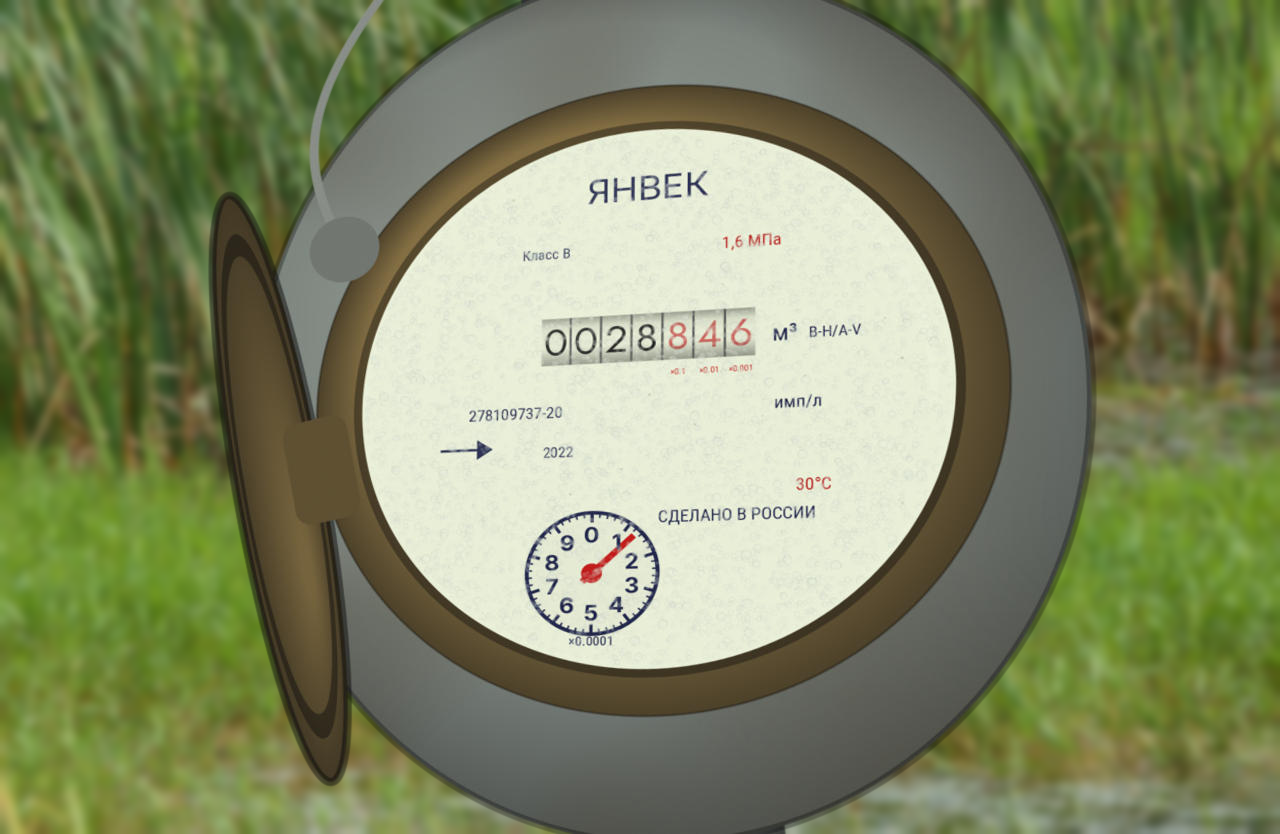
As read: **28.8461** m³
